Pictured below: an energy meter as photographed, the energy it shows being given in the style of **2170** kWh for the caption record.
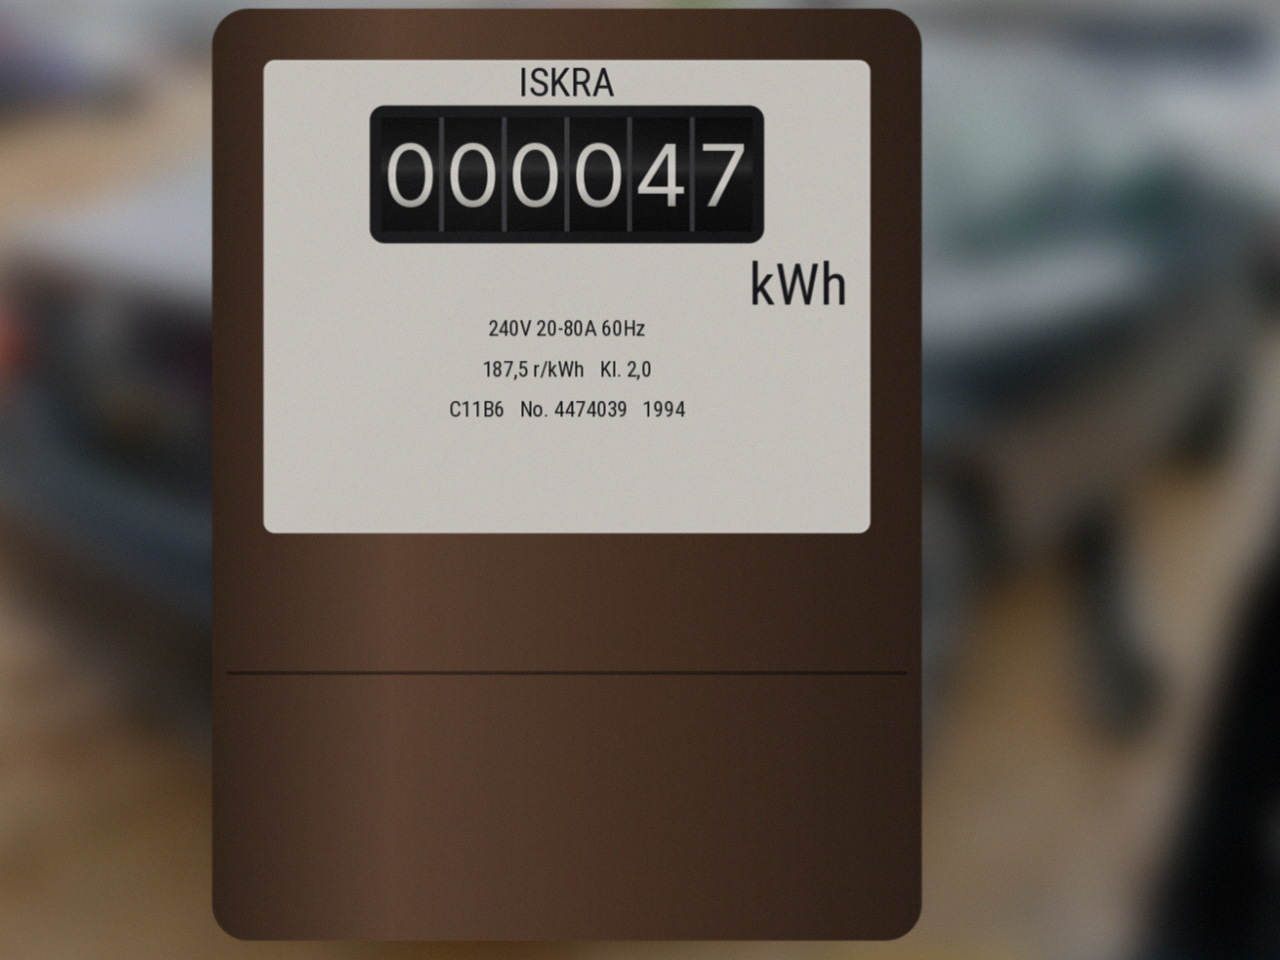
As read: **47** kWh
